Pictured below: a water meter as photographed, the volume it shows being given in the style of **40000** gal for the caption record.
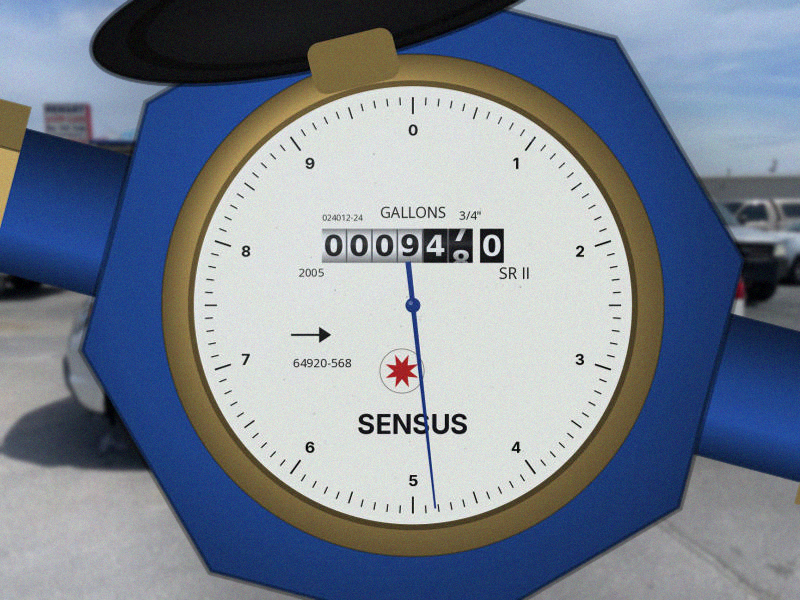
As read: **9474.8** gal
